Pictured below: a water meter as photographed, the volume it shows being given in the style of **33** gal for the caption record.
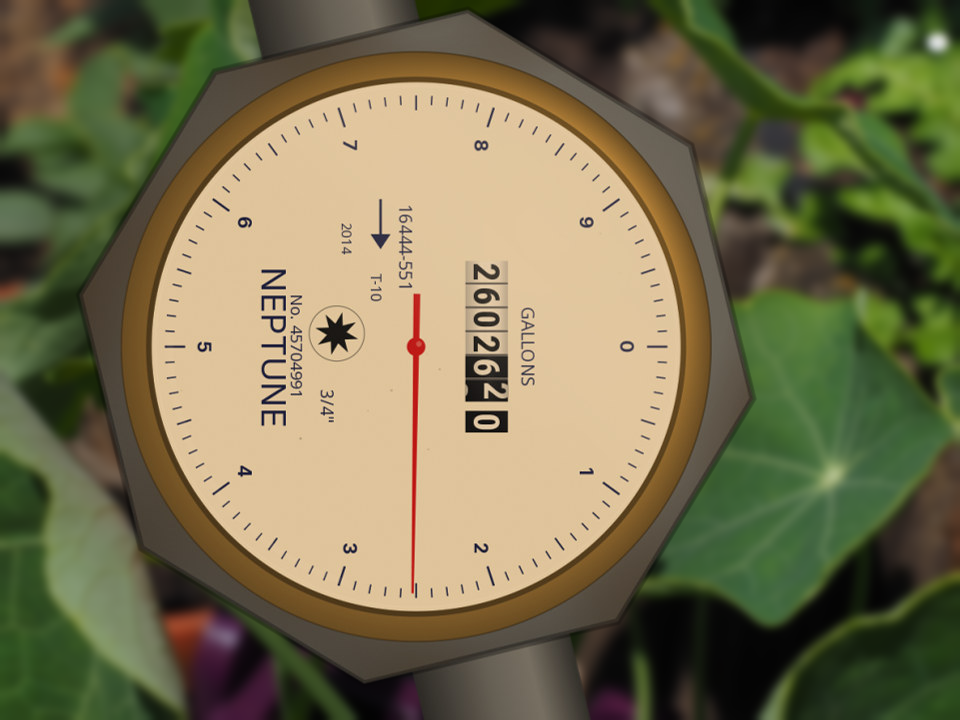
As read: **2602622.5** gal
